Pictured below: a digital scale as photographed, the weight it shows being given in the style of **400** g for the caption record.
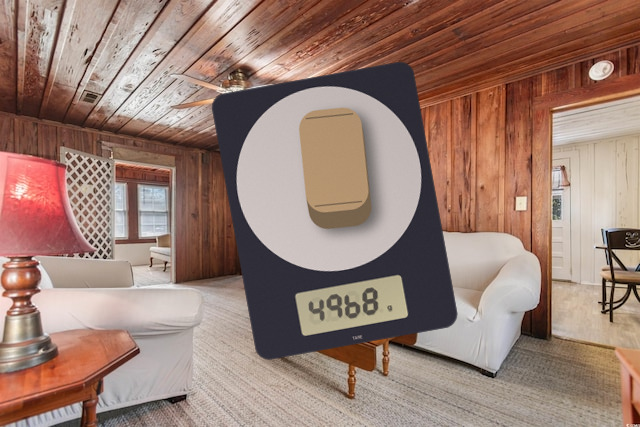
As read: **4968** g
